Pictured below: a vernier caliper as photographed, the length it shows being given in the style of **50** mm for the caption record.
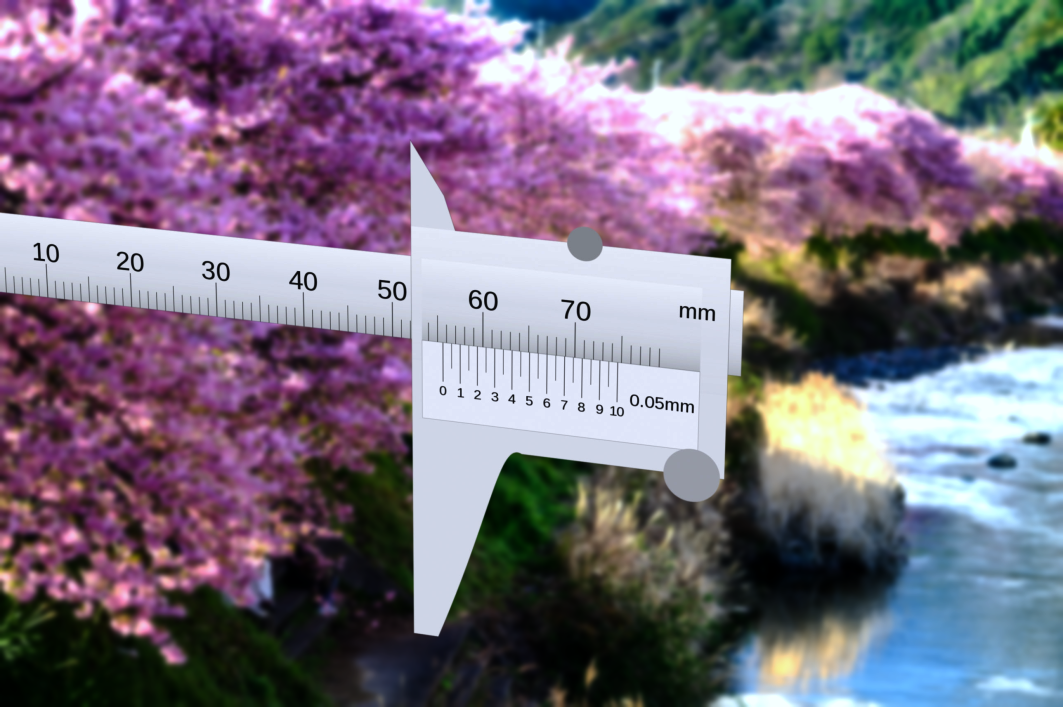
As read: **55.6** mm
